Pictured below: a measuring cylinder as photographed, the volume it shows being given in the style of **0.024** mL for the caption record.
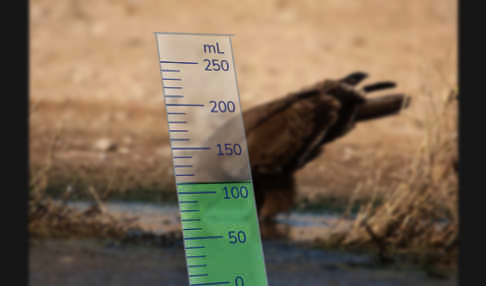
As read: **110** mL
